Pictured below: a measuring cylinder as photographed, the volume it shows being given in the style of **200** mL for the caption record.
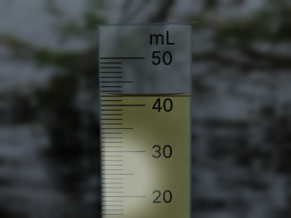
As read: **42** mL
